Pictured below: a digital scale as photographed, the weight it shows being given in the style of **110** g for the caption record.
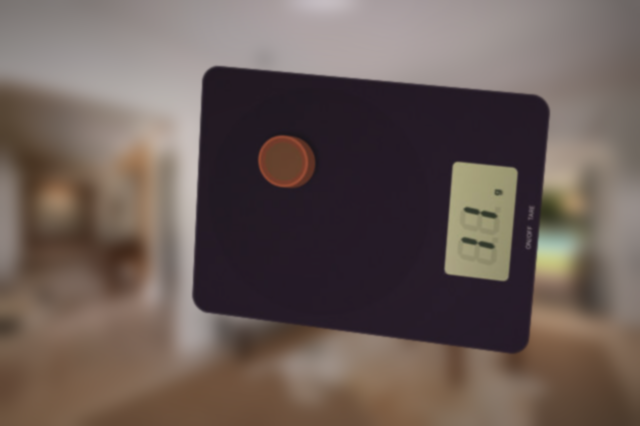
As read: **11** g
